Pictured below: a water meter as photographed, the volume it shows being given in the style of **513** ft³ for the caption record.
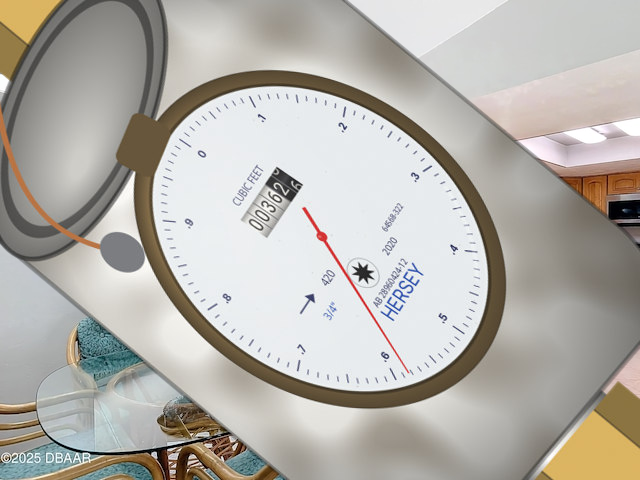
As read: **3625.58** ft³
